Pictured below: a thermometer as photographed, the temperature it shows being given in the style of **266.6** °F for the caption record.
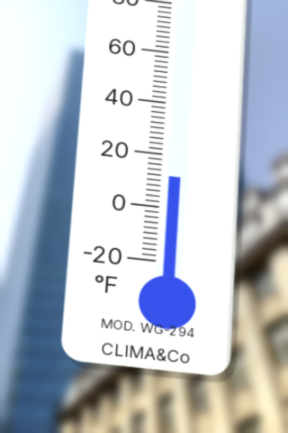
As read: **12** °F
